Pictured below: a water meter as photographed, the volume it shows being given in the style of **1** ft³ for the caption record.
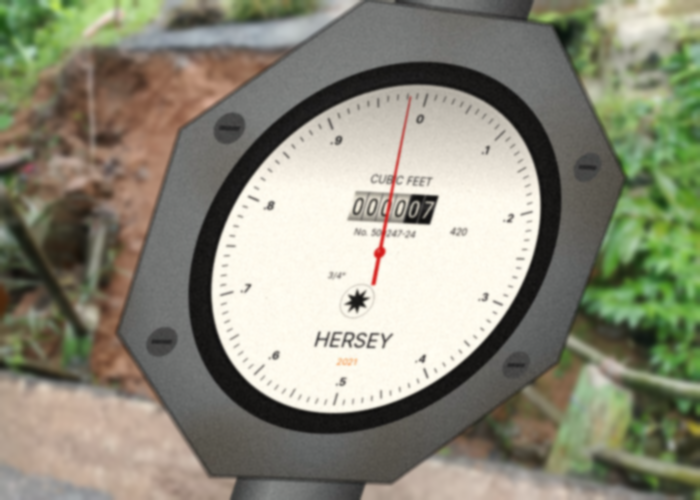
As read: **6.98** ft³
